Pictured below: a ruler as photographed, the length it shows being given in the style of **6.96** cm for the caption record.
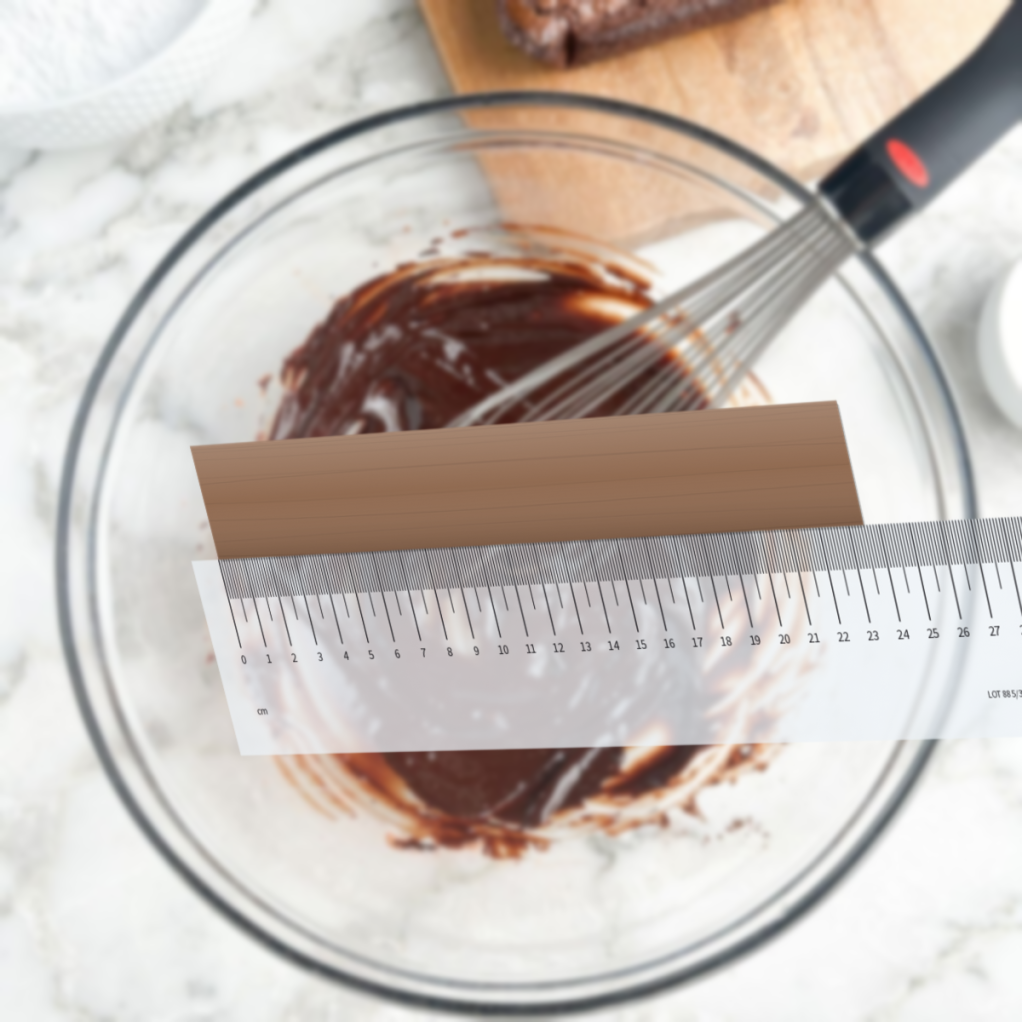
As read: **23.5** cm
